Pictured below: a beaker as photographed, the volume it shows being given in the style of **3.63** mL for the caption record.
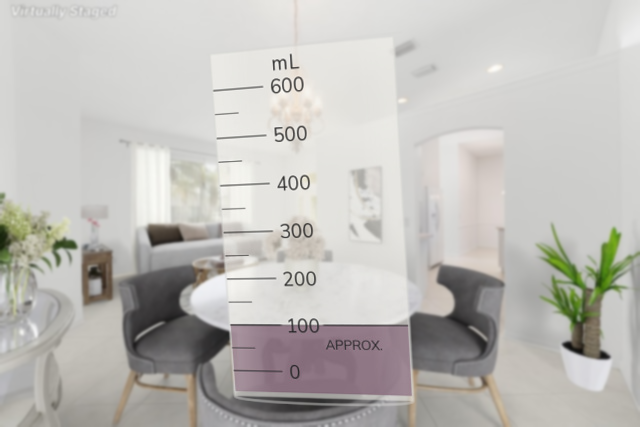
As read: **100** mL
